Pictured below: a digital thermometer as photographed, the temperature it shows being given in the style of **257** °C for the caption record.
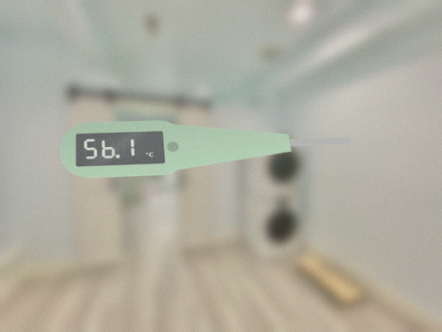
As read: **56.1** °C
